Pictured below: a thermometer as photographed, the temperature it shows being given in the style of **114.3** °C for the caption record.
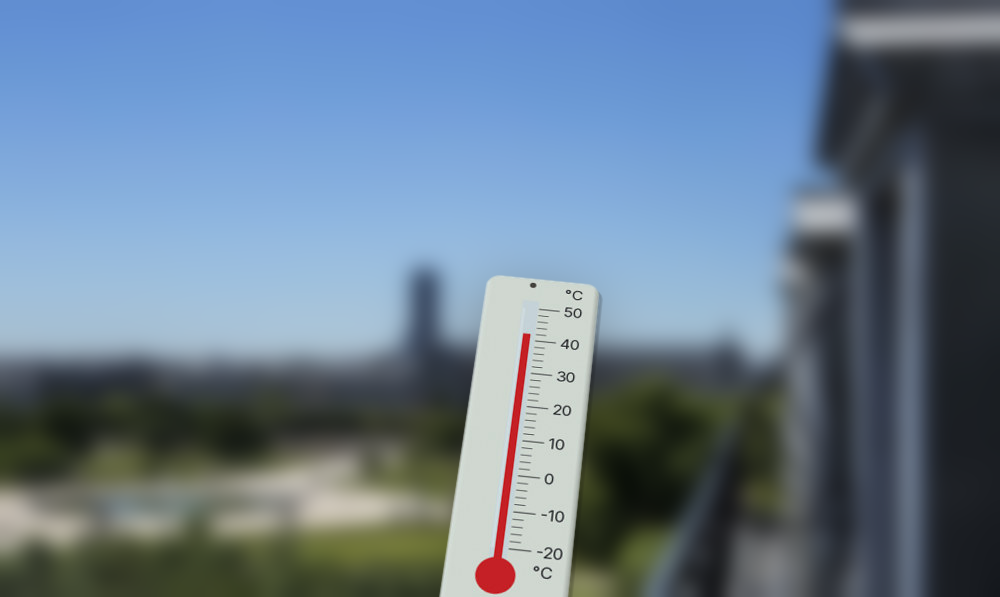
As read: **42** °C
